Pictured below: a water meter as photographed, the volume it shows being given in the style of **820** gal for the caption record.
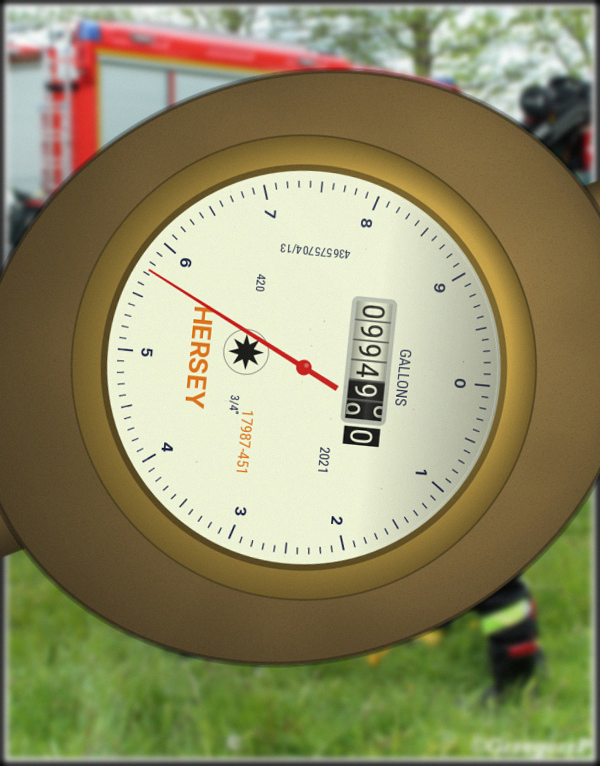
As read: **994985.7** gal
